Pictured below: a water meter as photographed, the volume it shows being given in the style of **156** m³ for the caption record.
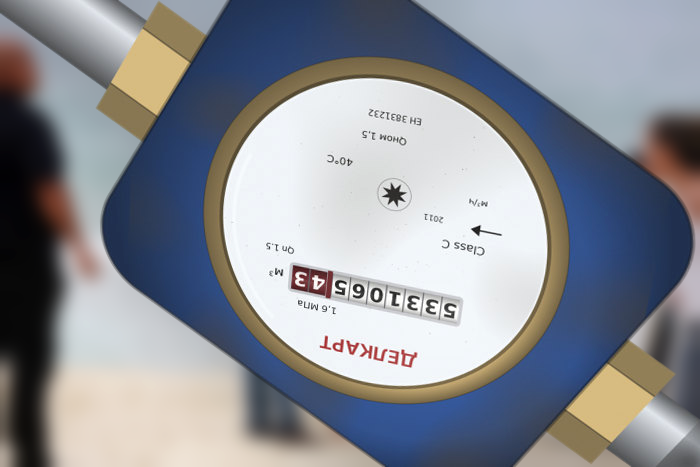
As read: **5331065.43** m³
